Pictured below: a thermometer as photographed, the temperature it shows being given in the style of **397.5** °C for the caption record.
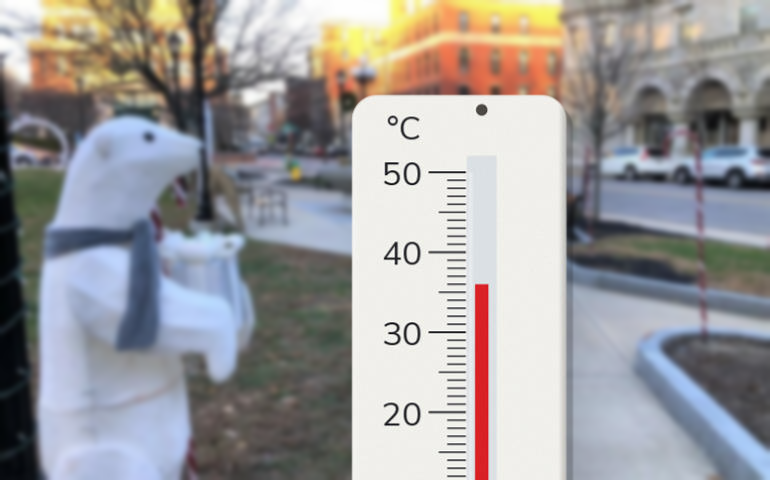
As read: **36** °C
